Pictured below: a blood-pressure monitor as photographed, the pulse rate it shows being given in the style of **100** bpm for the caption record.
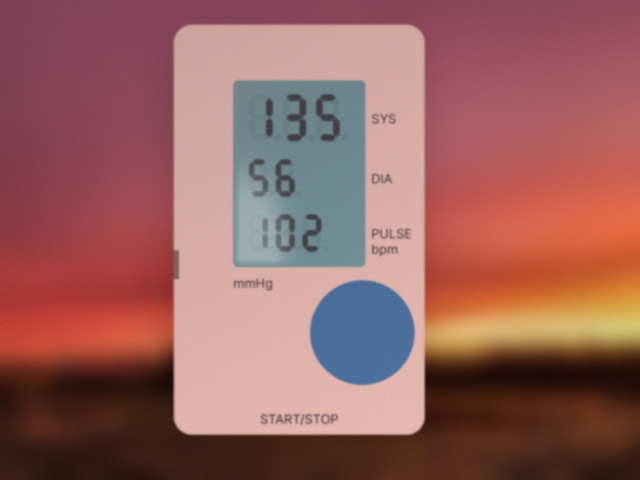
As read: **102** bpm
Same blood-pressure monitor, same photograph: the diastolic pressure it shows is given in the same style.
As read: **56** mmHg
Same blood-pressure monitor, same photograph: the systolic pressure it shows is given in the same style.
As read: **135** mmHg
